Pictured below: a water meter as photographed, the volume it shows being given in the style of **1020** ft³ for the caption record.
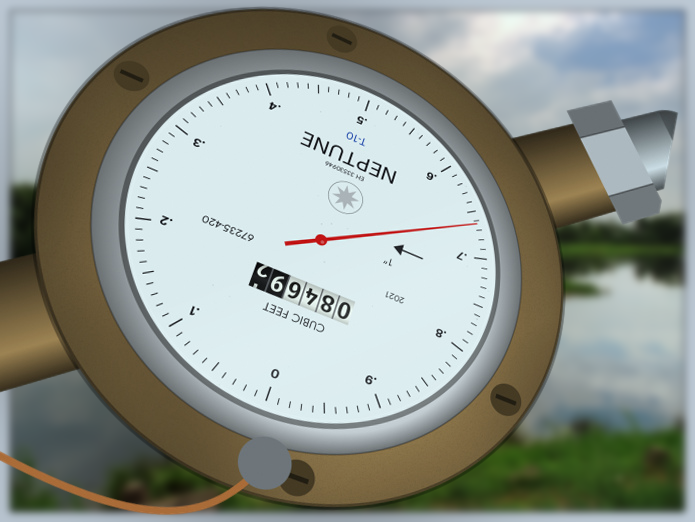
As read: **84691.66** ft³
